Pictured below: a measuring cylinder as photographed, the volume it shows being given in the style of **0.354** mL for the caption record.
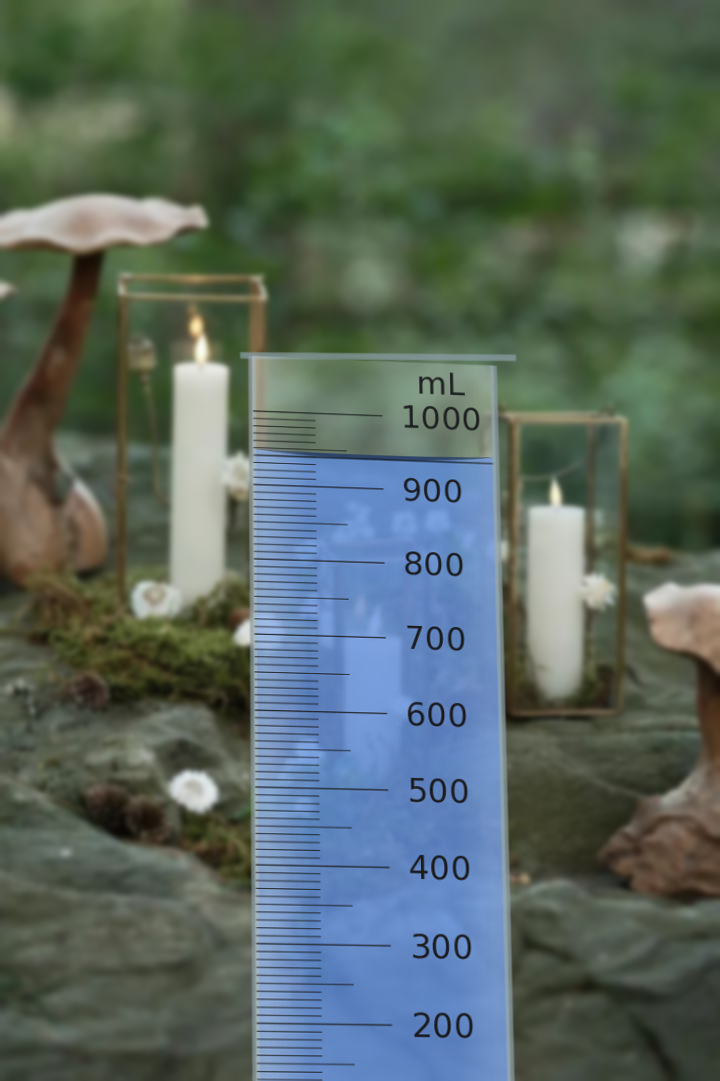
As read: **940** mL
